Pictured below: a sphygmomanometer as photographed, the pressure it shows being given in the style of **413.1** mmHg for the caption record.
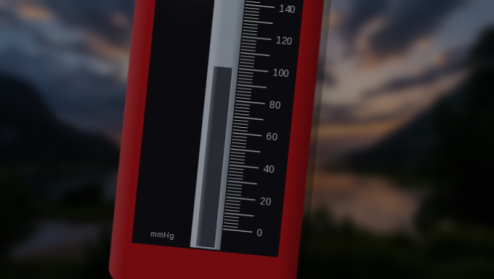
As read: **100** mmHg
